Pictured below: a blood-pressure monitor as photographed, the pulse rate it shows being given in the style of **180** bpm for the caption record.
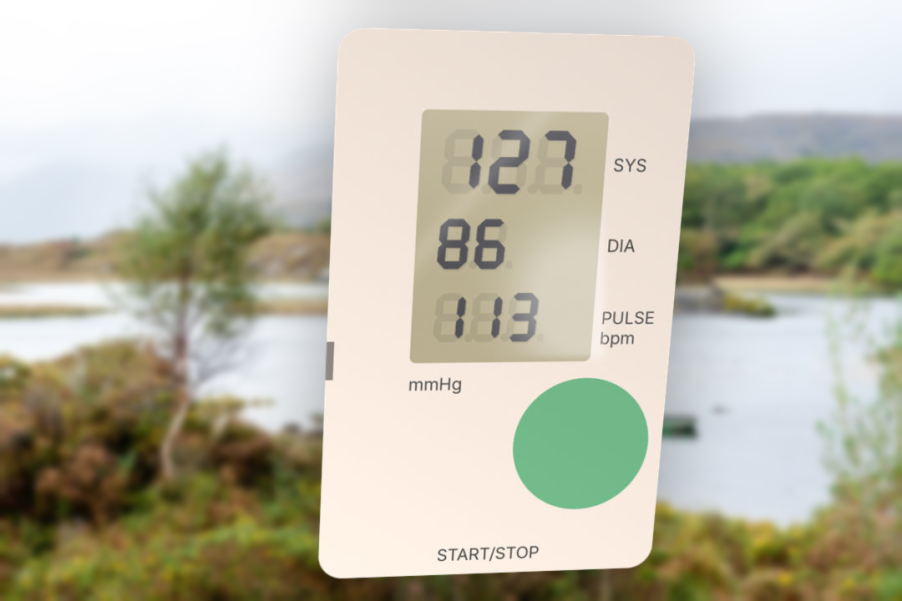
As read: **113** bpm
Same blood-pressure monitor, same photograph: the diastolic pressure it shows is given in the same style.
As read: **86** mmHg
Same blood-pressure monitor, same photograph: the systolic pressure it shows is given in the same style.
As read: **127** mmHg
